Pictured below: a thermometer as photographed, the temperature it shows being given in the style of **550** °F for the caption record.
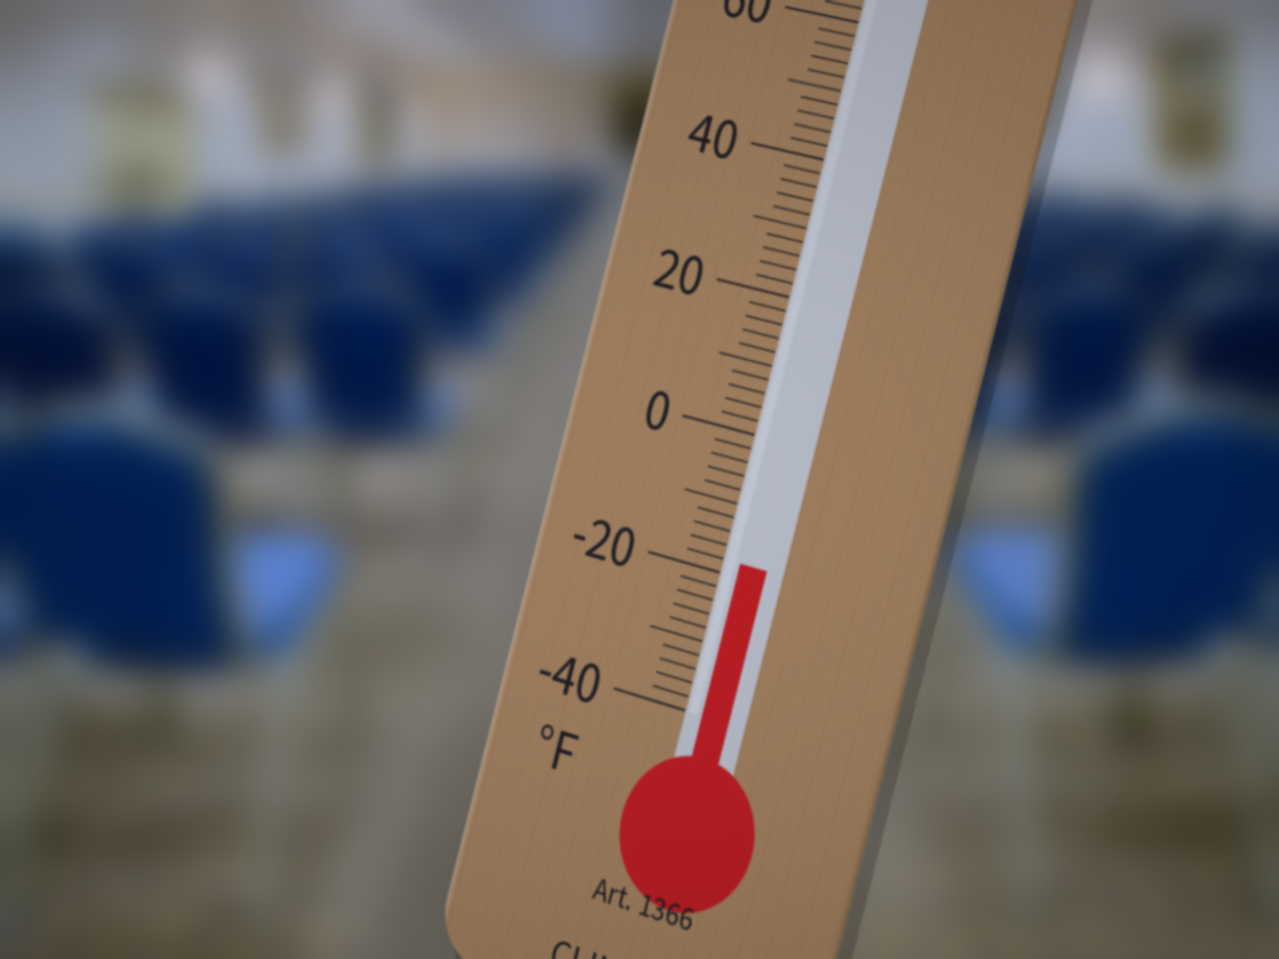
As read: **-18** °F
